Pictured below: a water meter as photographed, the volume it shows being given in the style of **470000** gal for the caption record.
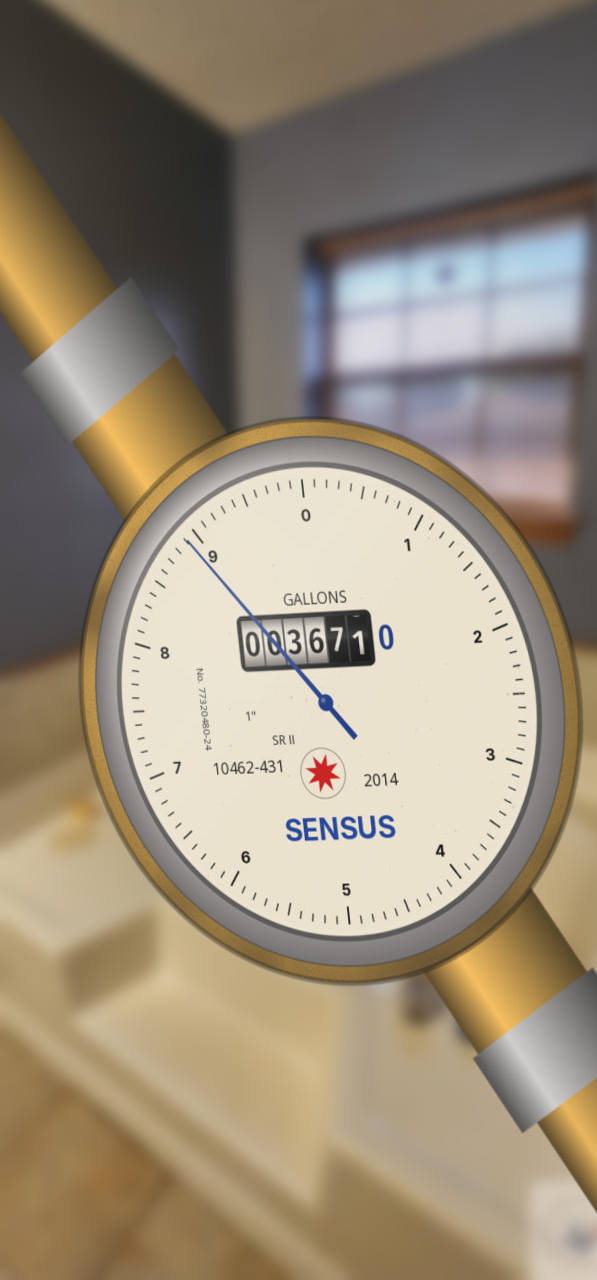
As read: **36708.9** gal
